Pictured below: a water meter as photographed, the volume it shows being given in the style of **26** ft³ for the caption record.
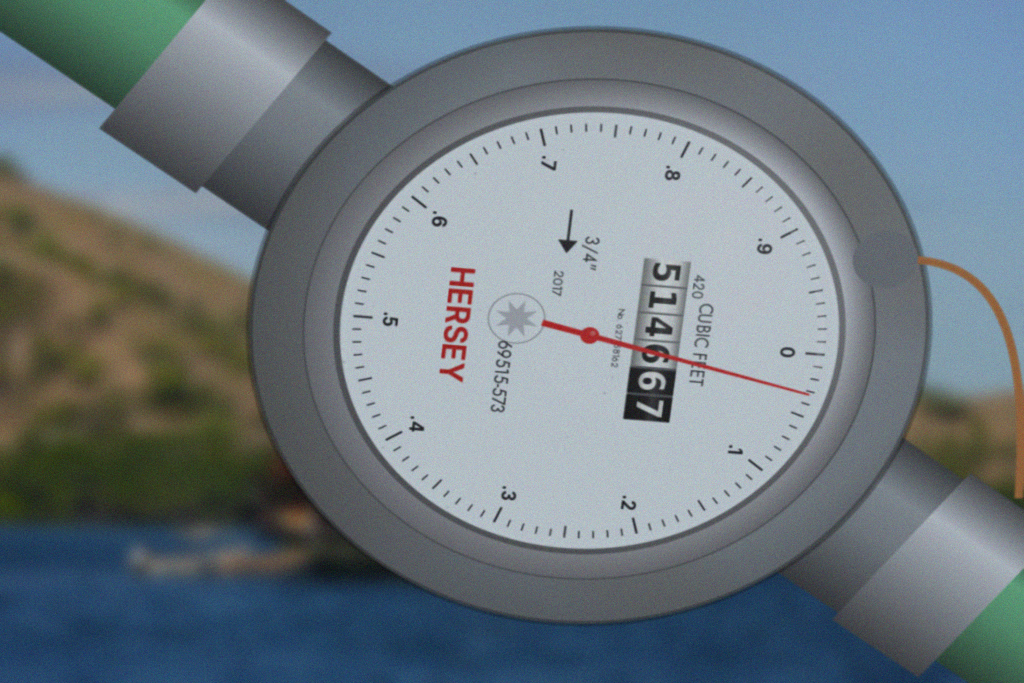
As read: **514667.03** ft³
